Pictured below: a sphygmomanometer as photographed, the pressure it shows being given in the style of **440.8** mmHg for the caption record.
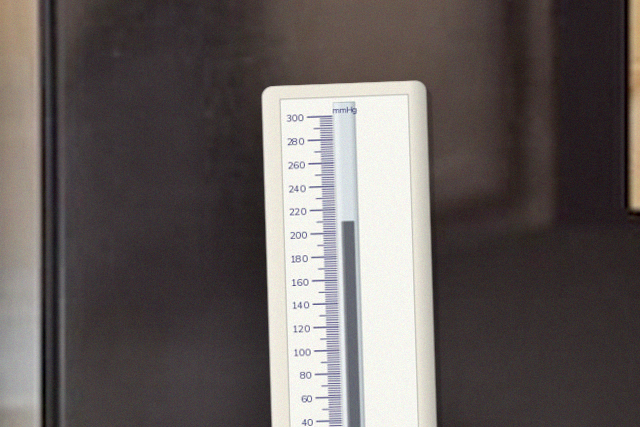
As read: **210** mmHg
